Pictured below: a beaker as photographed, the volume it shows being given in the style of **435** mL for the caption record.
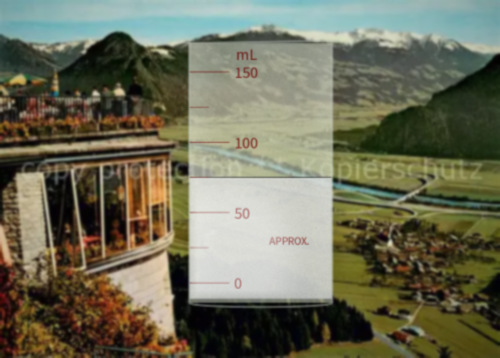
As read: **75** mL
